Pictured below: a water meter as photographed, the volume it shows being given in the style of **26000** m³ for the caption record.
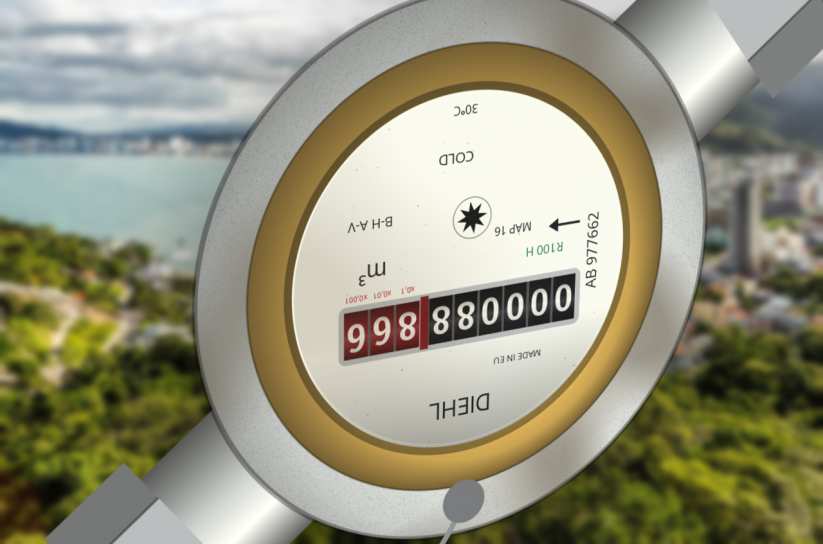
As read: **88.866** m³
